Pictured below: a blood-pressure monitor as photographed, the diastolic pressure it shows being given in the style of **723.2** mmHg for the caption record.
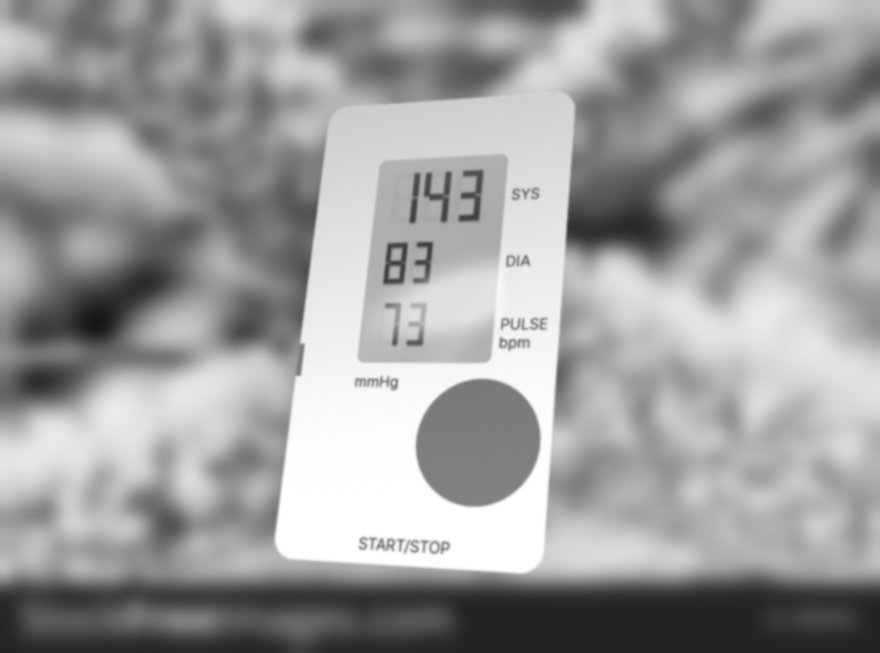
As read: **83** mmHg
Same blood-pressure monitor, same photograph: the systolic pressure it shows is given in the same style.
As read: **143** mmHg
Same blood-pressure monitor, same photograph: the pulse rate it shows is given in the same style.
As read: **73** bpm
